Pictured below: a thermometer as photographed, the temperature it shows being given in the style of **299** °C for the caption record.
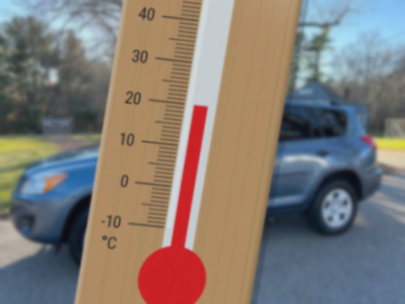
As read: **20** °C
